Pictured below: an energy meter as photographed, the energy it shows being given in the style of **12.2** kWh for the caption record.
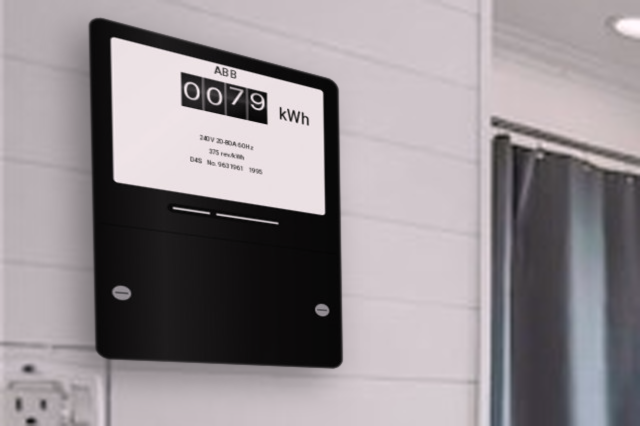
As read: **79** kWh
